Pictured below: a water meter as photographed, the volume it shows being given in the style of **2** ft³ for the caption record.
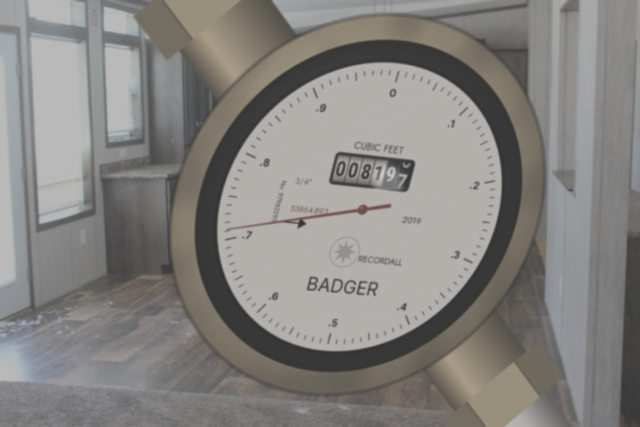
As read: **8196.71** ft³
